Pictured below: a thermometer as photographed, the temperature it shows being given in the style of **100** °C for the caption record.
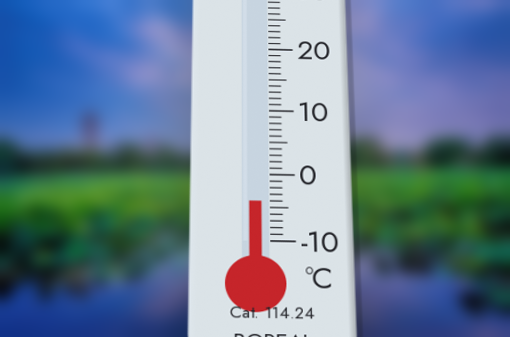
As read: **-4** °C
